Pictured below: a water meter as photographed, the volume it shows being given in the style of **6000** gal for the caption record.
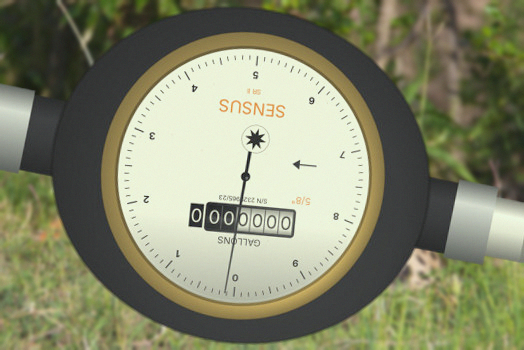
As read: **0.1** gal
